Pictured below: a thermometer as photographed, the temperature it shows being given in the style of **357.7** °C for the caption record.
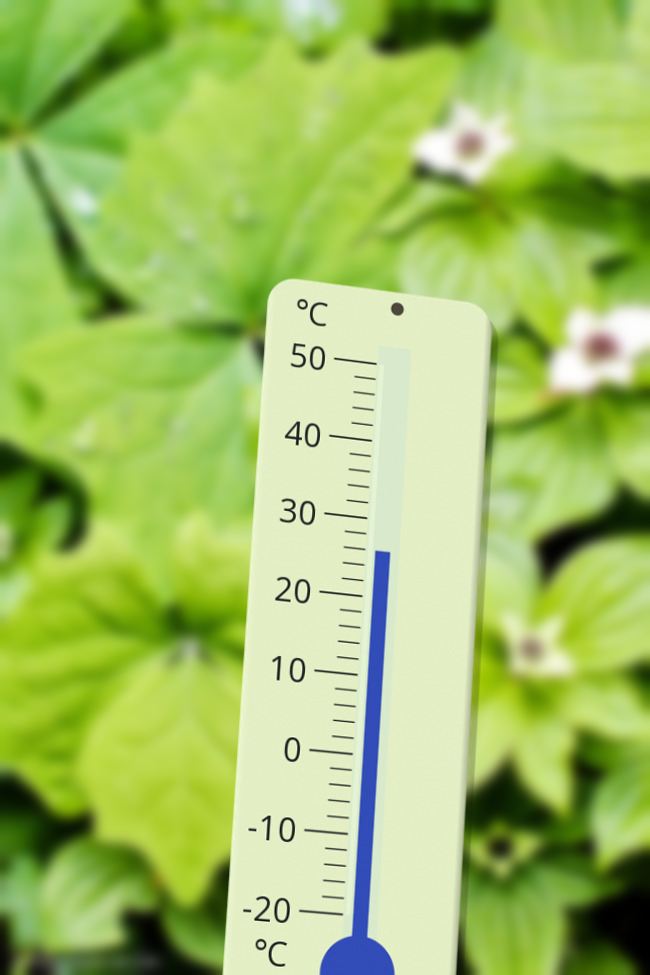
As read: **26** °C
